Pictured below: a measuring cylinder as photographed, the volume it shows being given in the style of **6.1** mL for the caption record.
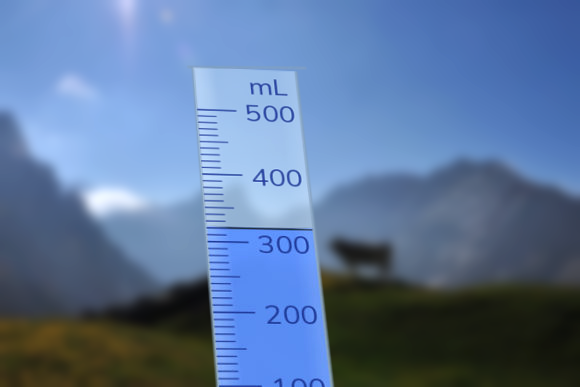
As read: **320** mL
